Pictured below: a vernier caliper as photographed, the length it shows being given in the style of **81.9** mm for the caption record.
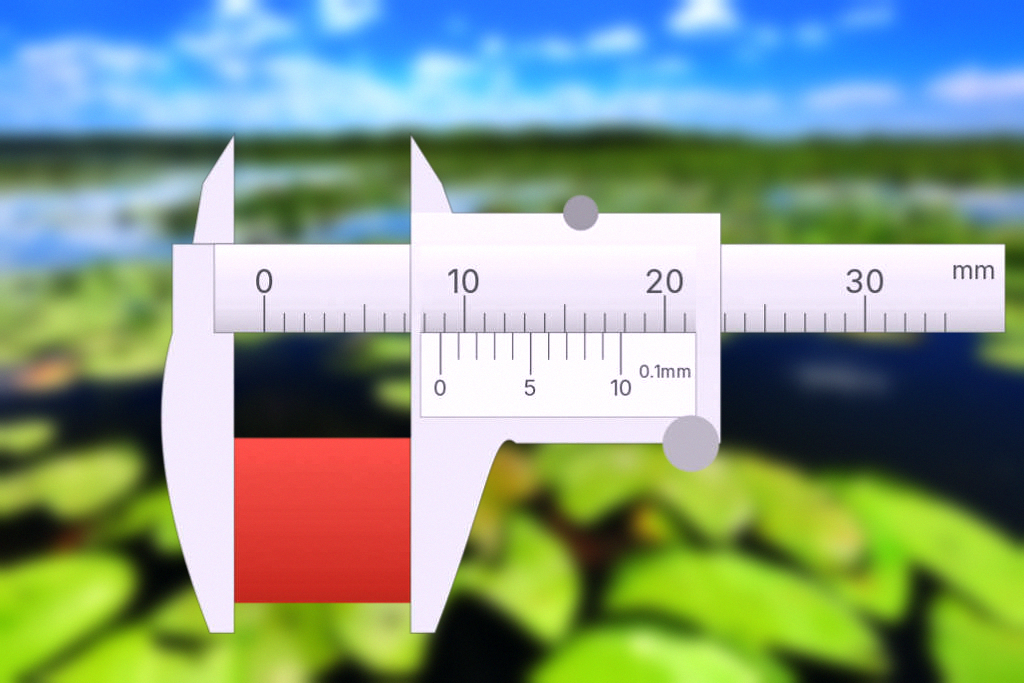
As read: **8.8** mm
